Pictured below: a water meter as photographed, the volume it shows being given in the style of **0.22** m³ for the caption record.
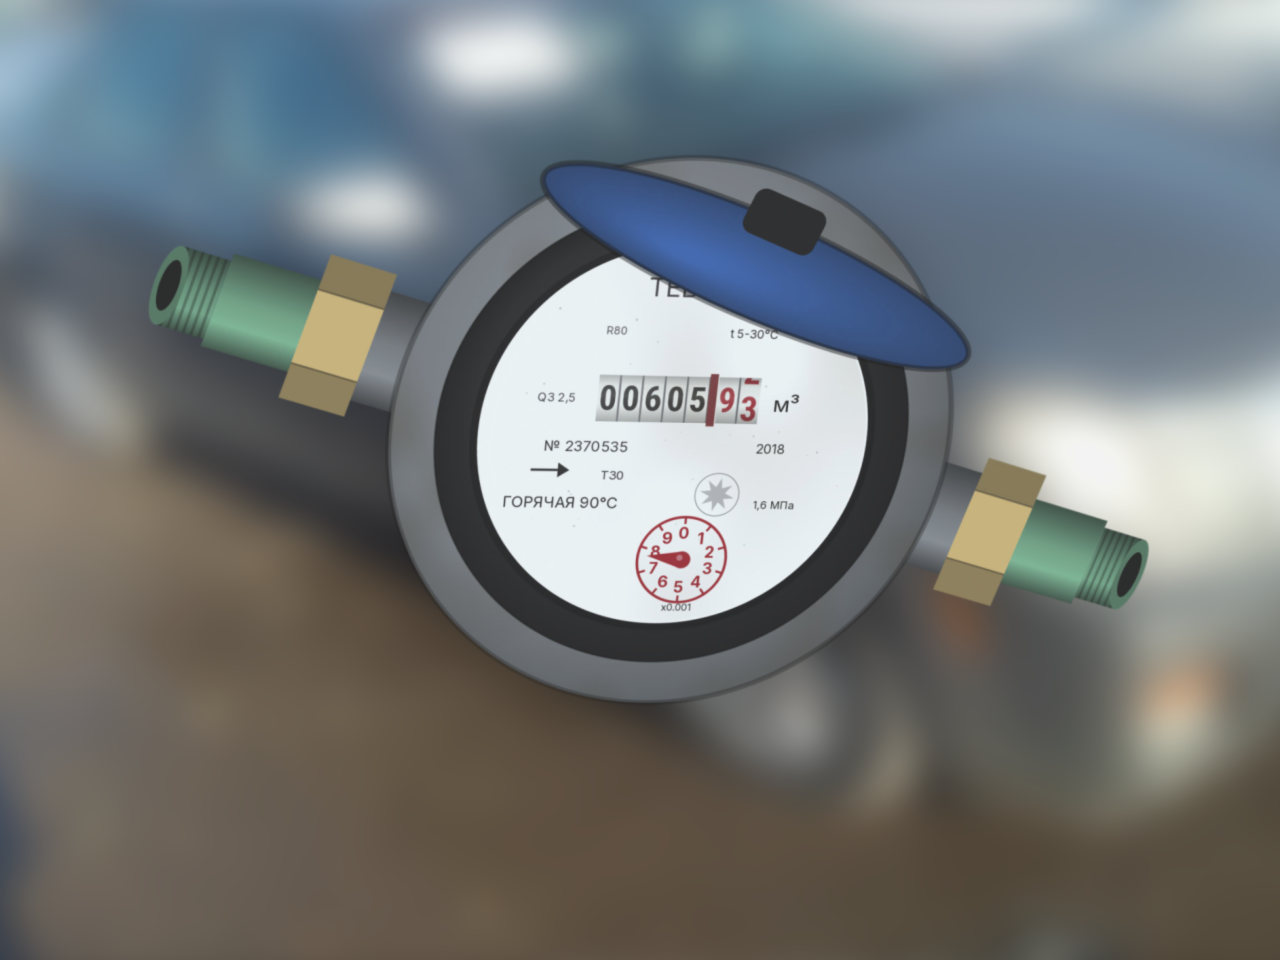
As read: **605.927** m³
